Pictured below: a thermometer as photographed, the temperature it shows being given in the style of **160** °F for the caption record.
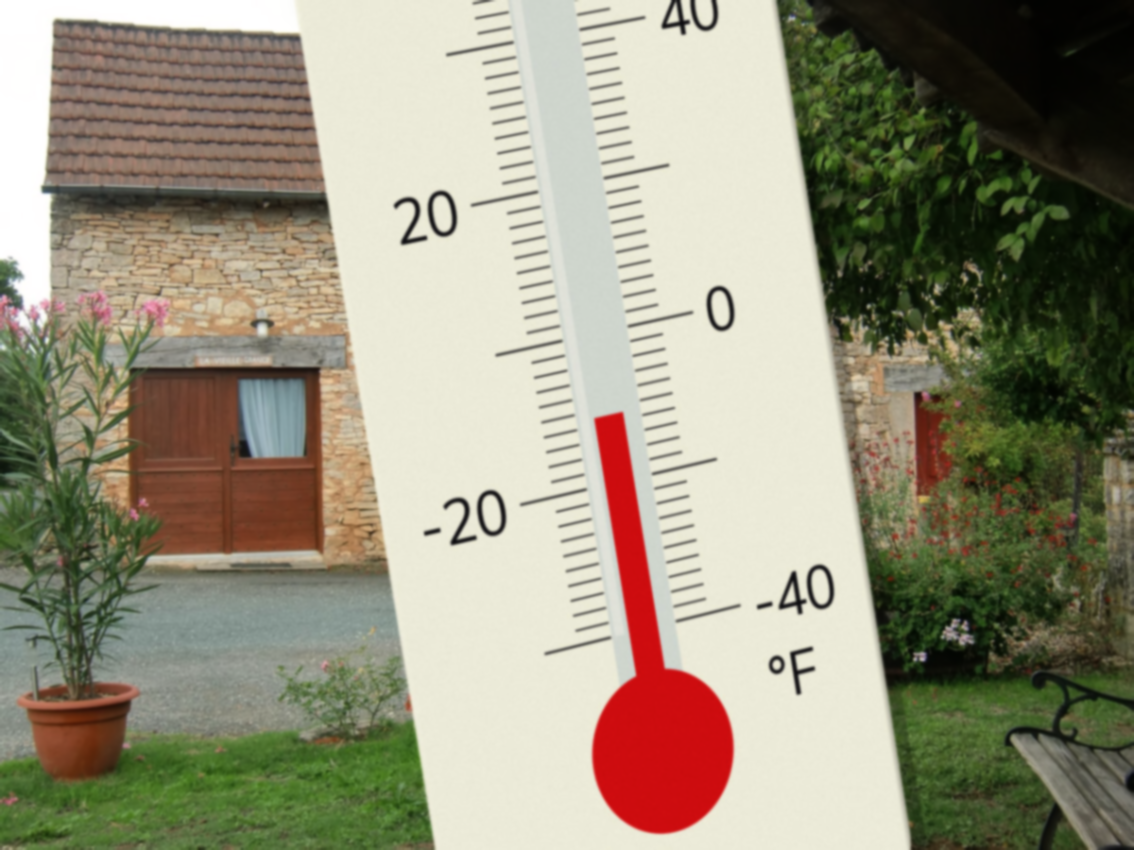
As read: **-11** °F
